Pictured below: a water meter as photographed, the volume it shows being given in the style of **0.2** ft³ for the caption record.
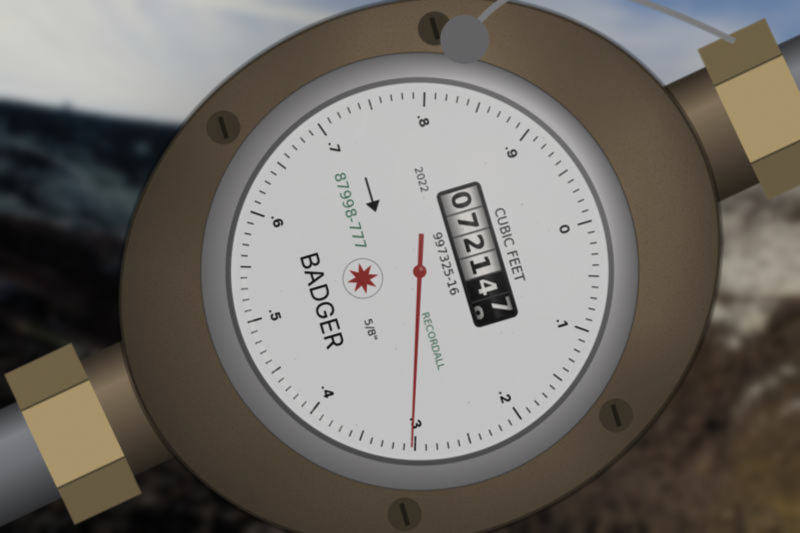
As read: **72147.30** ft³
